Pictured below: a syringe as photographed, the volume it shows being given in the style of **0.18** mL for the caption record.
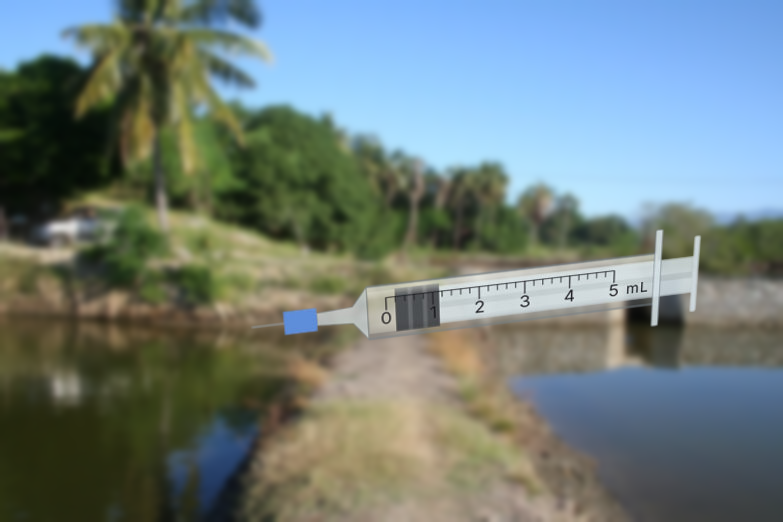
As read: **0.2** mL
